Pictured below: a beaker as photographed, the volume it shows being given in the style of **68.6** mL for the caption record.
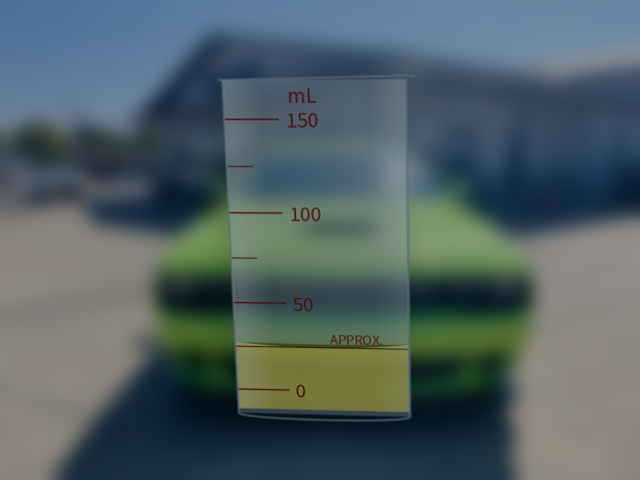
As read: **25** mL
